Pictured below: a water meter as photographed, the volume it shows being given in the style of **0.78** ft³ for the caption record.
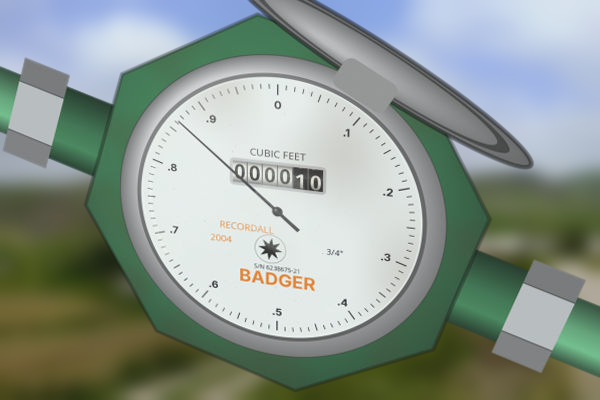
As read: **9.86** ft³
